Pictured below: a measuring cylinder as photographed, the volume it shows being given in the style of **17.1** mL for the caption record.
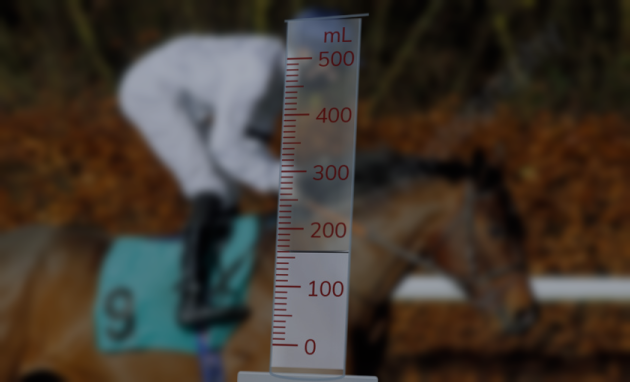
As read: **160** mL
